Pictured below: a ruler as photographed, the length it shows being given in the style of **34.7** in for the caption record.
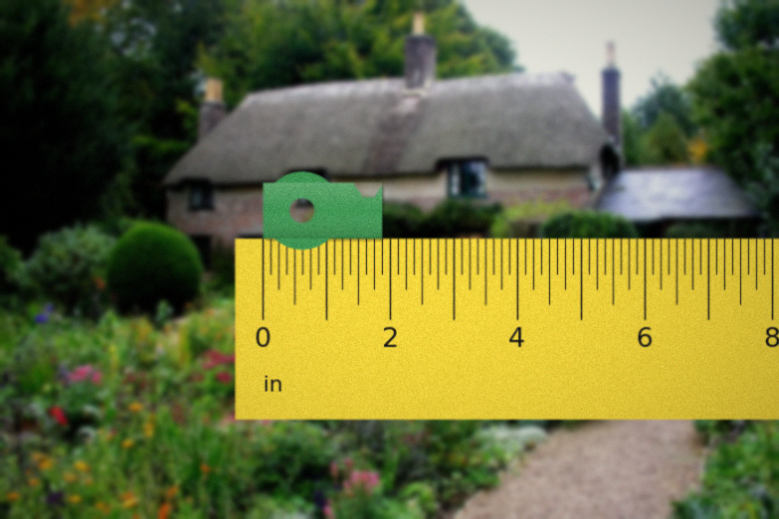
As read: **1.875** in
